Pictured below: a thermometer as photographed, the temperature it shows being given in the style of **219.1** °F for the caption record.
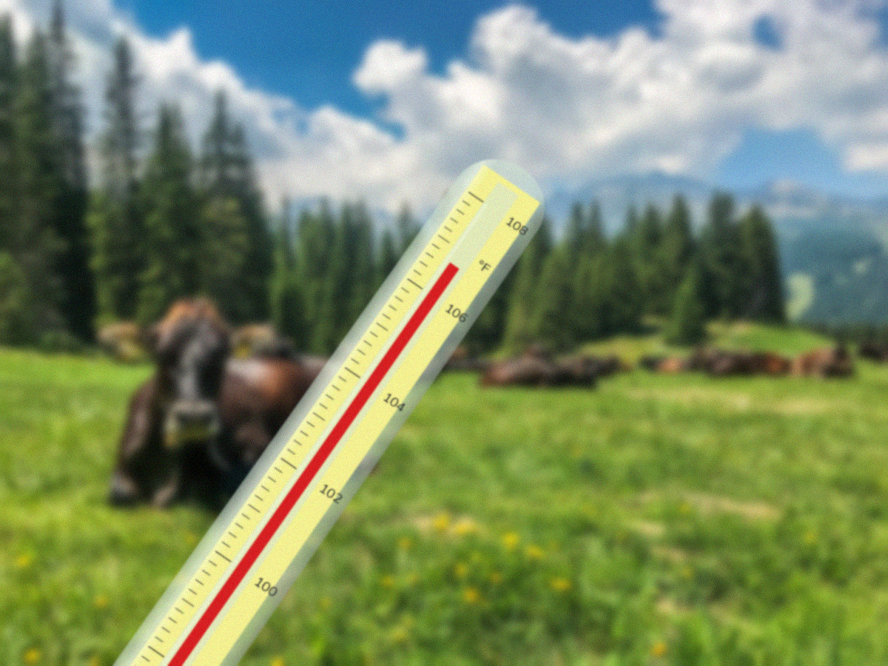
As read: **106.7** °F
